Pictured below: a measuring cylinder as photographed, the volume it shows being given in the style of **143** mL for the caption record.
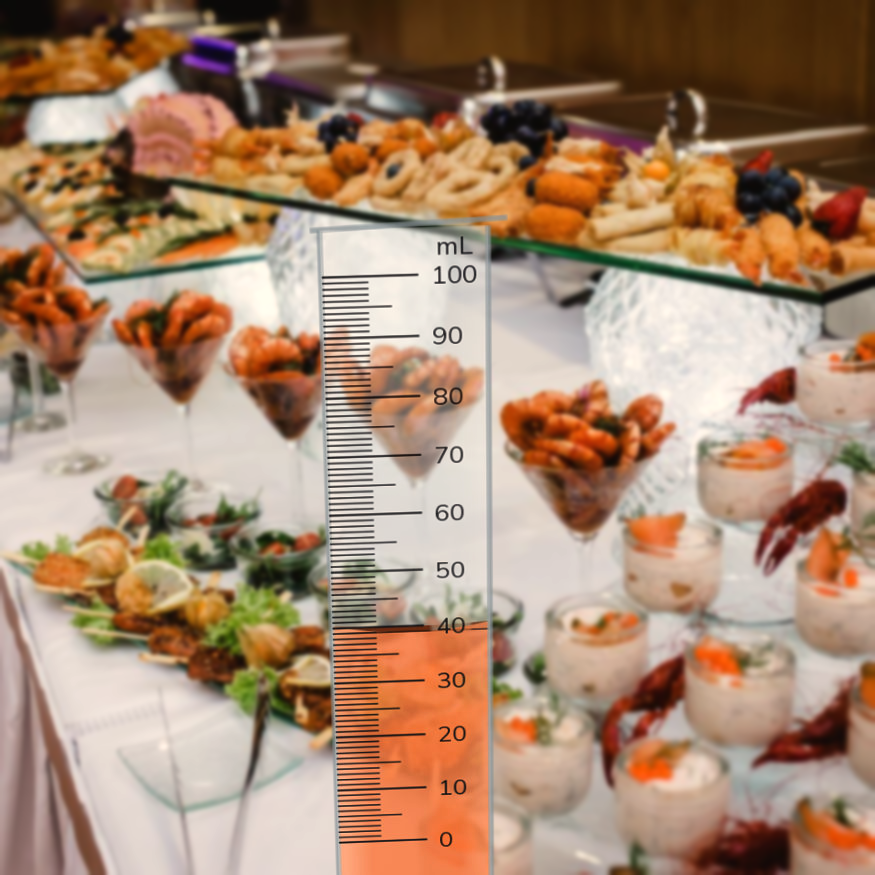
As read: **39** mL
